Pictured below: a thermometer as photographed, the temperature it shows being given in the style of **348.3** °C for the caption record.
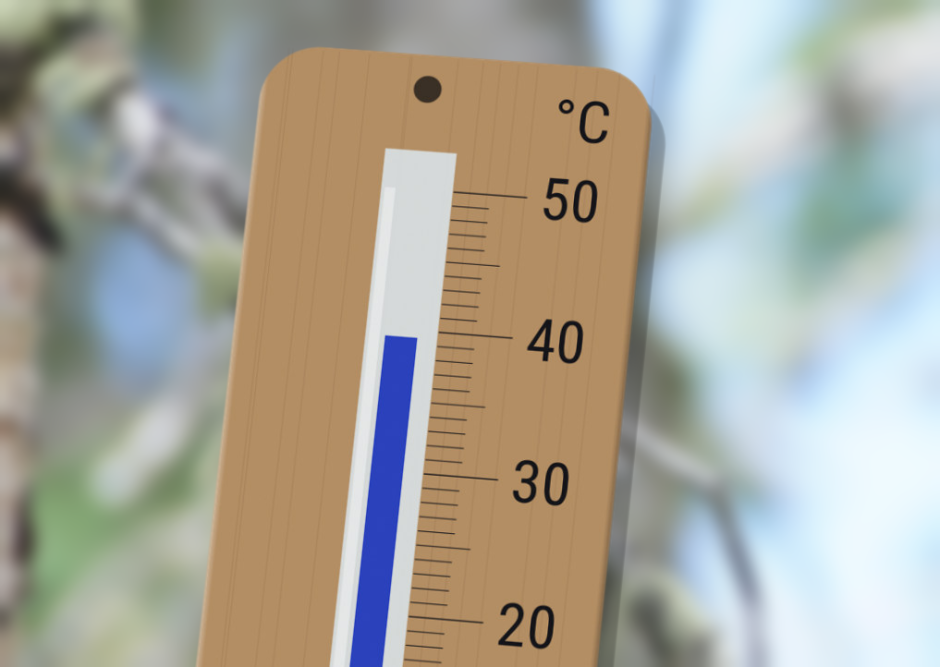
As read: **39.5** °C
